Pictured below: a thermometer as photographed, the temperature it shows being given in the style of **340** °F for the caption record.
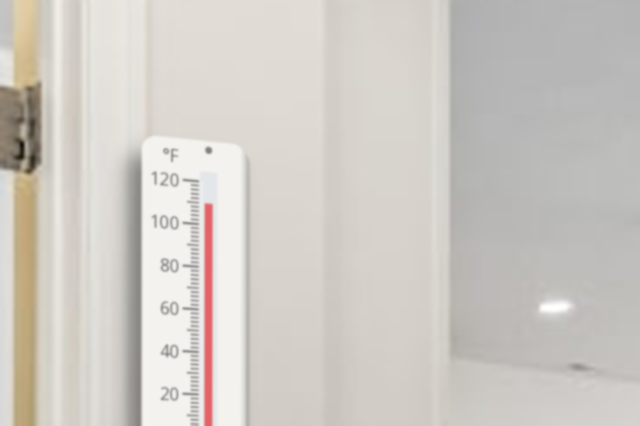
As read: **110** °F
